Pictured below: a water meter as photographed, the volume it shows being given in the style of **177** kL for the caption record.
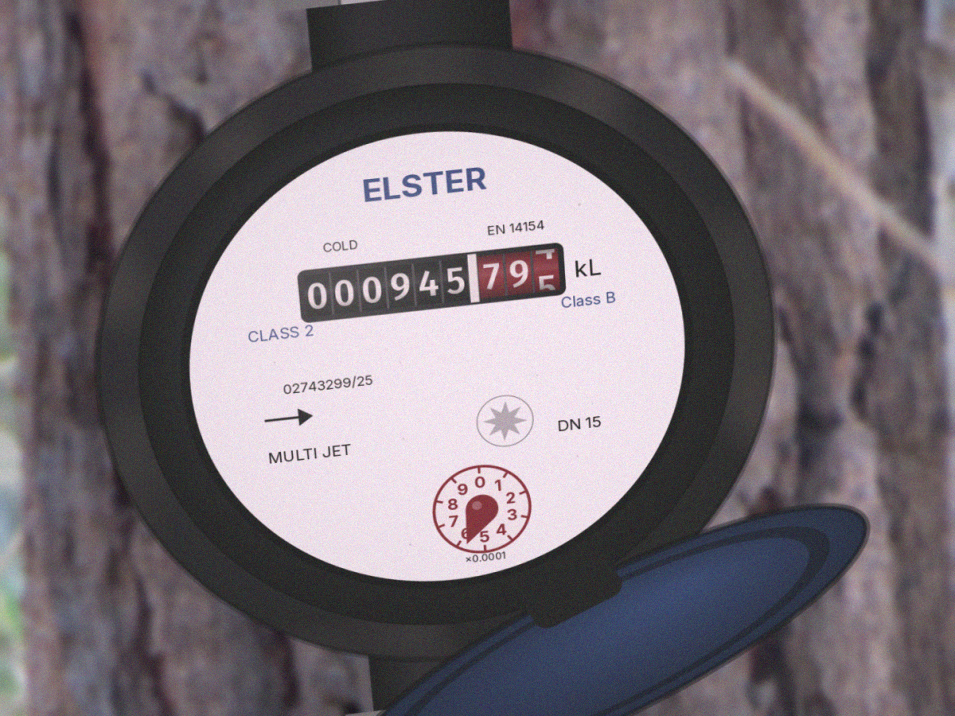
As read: **945.7945** kL
